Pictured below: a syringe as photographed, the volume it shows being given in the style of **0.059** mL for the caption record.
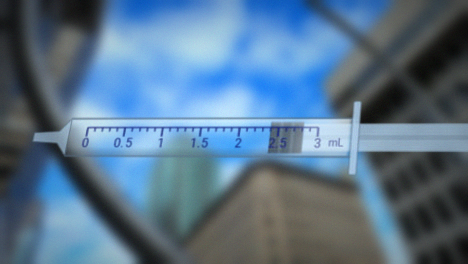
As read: **2.4** mL
